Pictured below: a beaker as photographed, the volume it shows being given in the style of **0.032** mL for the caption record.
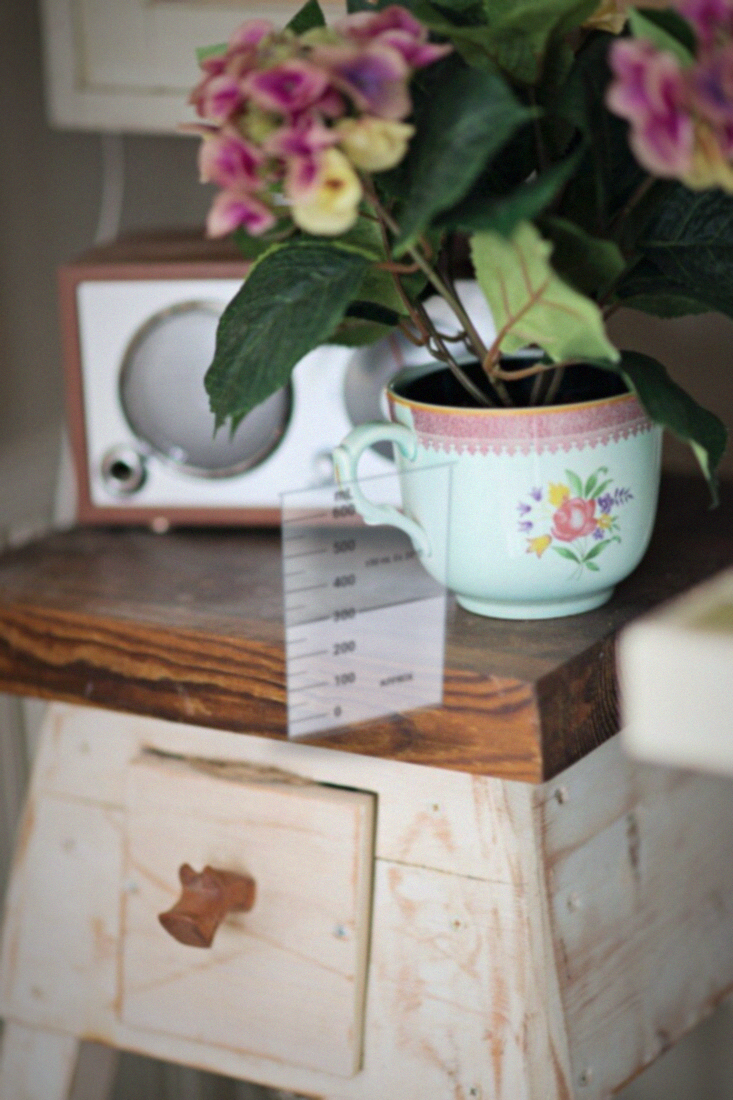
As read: **300** mL
